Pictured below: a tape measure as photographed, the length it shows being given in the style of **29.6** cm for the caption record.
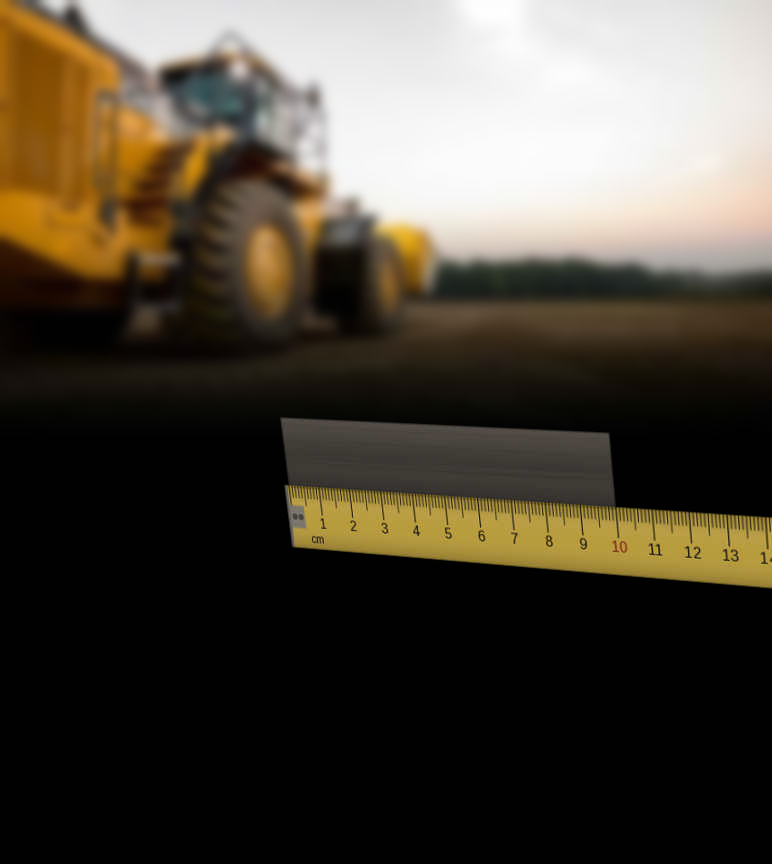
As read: **10** cm
